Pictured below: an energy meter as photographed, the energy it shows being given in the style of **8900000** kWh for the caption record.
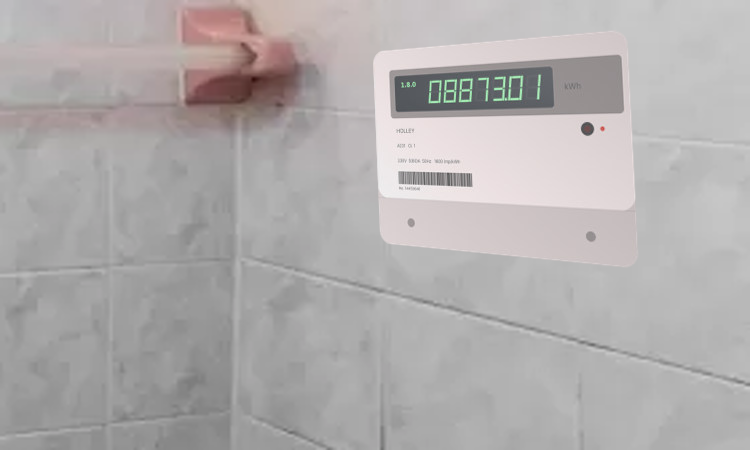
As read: **8873.01** kWh
